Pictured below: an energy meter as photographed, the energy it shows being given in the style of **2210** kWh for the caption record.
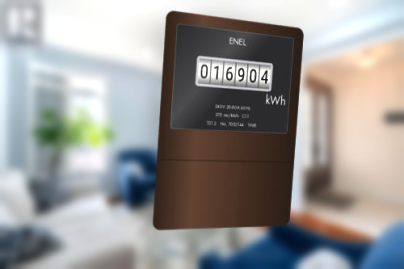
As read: **16904** kWh
